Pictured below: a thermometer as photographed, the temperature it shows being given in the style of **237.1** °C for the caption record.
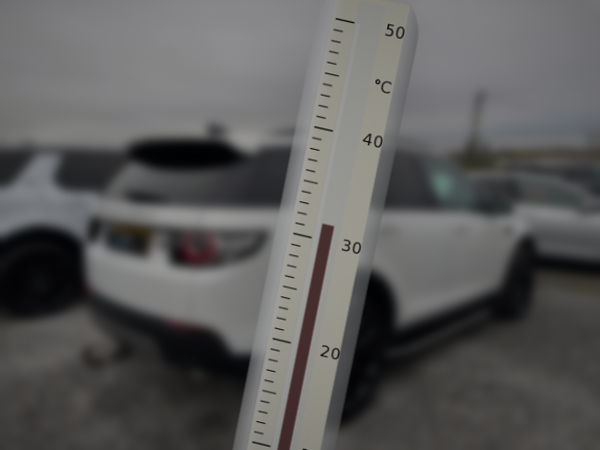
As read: **31.5** °C
